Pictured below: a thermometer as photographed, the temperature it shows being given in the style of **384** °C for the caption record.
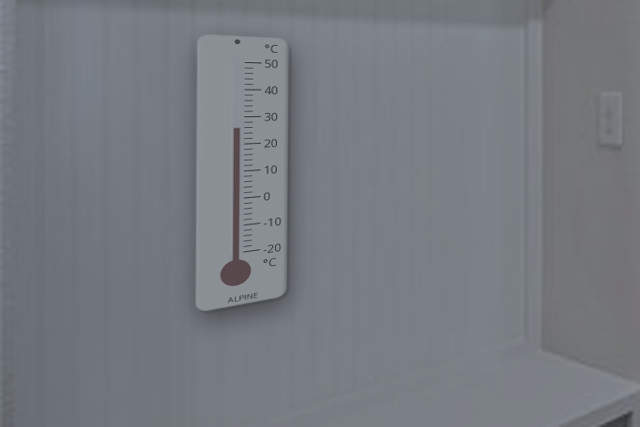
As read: **26** °C
